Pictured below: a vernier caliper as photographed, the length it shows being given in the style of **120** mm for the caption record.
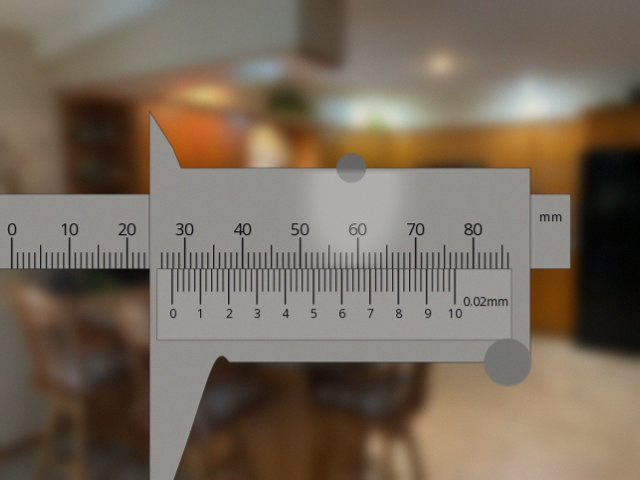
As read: **27.8** mm
